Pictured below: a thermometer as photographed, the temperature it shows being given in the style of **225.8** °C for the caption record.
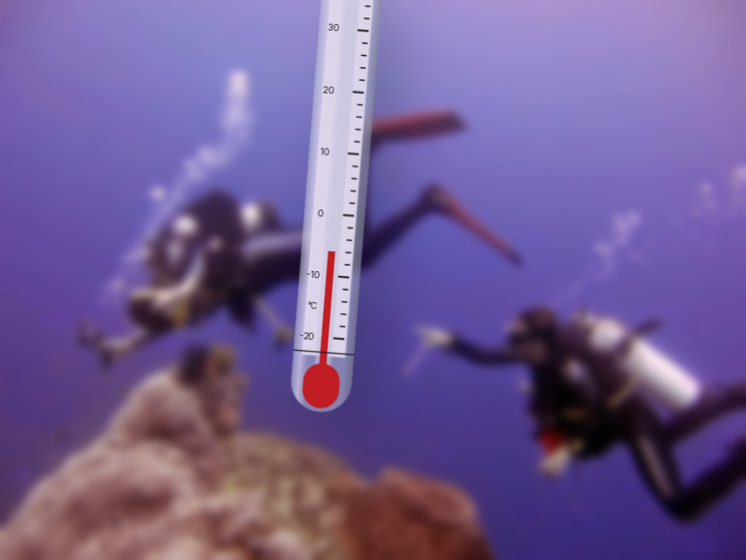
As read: **-6** °C
